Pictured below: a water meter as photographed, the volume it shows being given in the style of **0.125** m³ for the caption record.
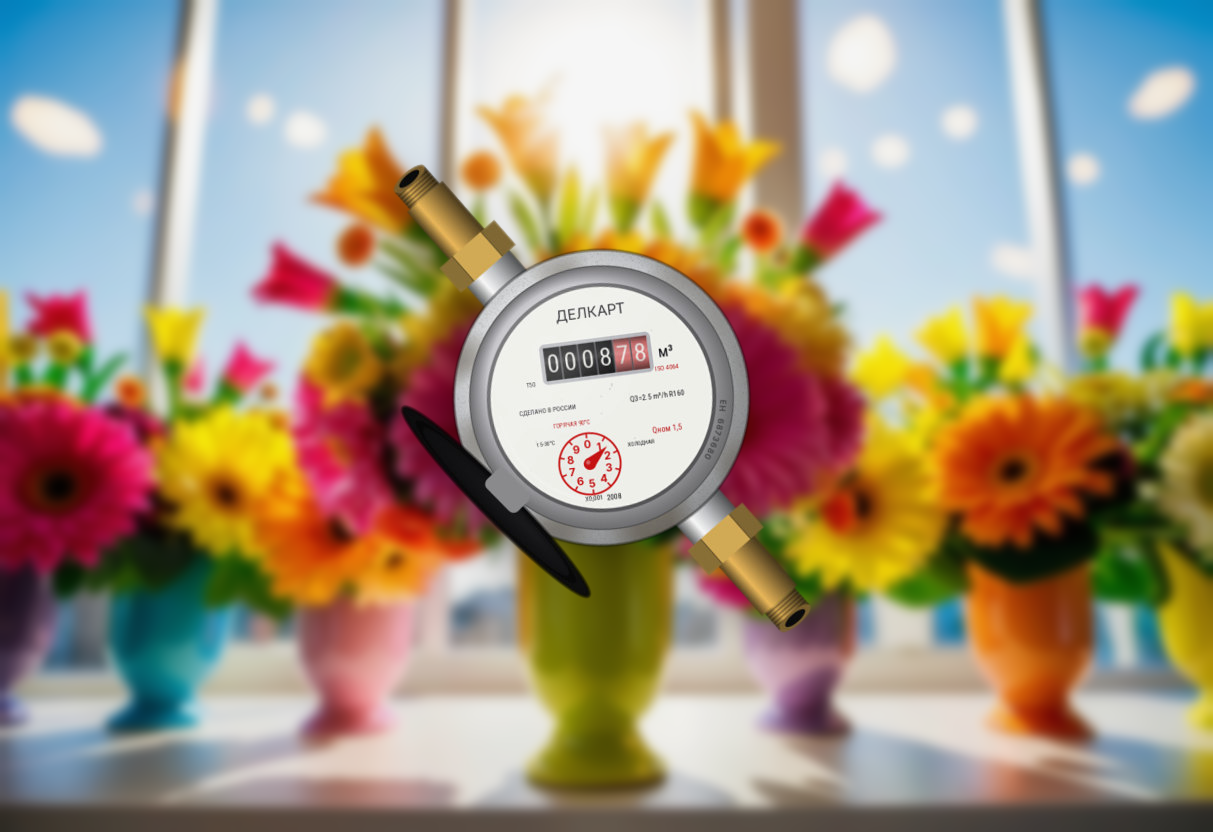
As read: **8.781** m³
